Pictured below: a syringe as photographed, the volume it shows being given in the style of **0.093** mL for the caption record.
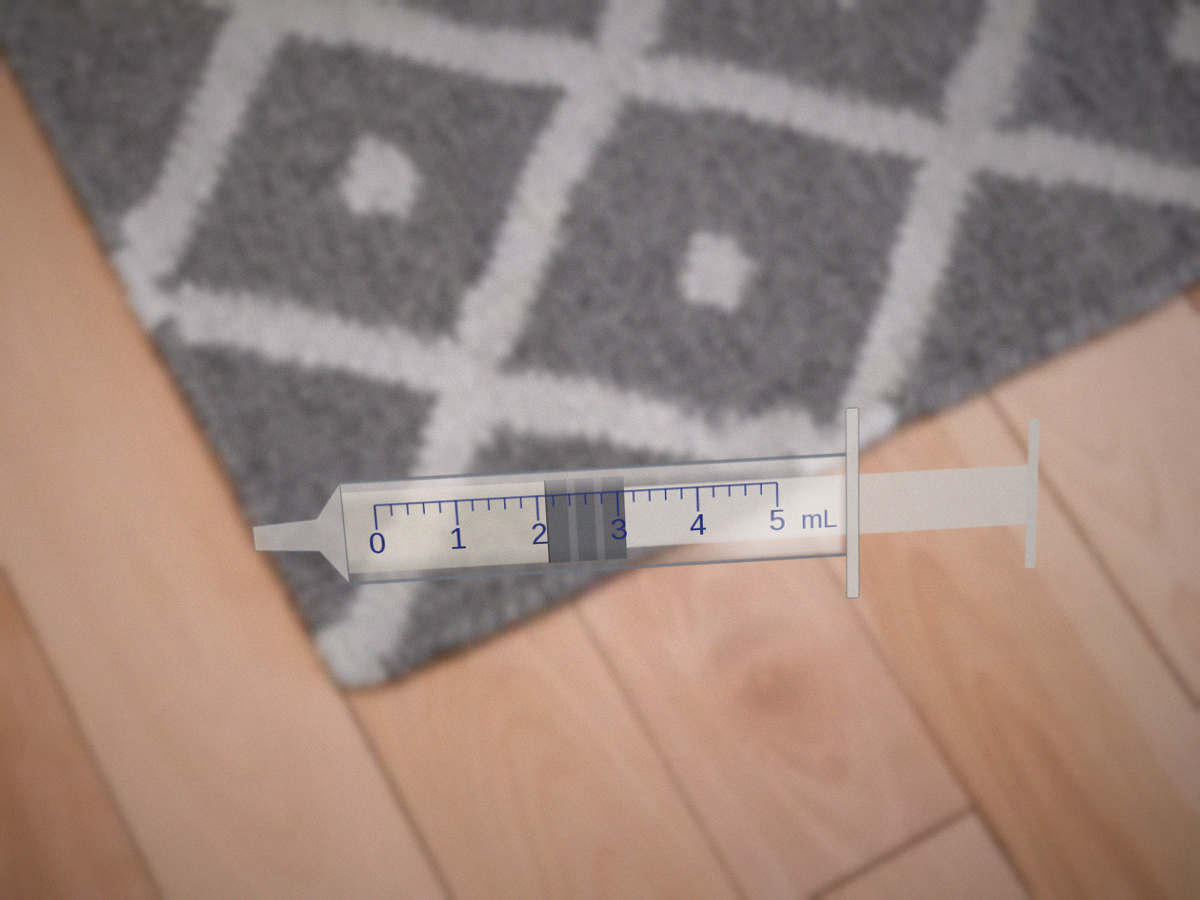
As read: **2.1** mL
